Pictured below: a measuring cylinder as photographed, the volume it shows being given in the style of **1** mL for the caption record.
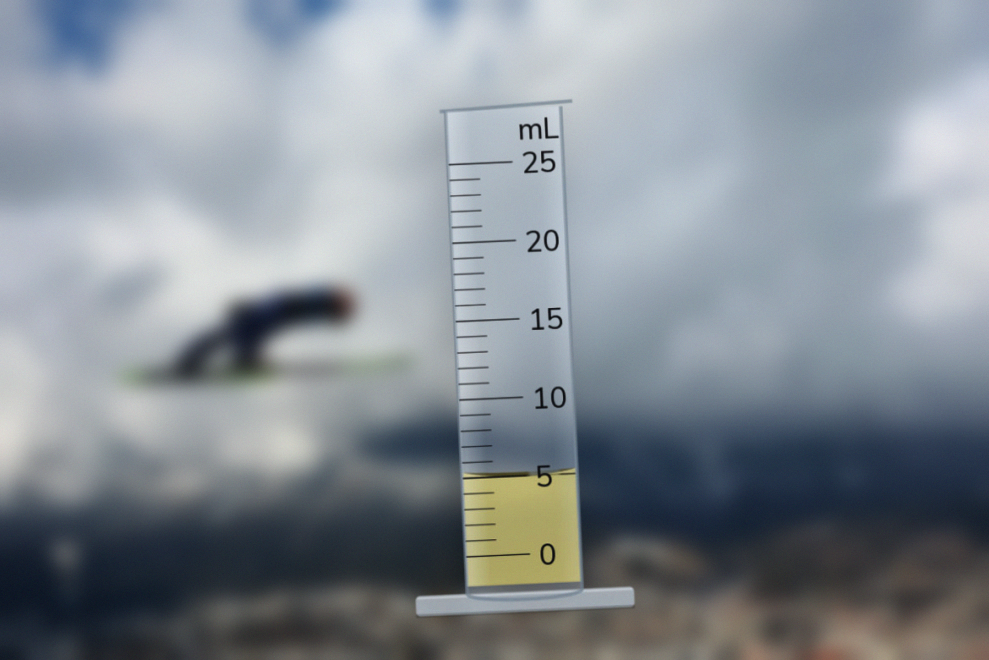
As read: **5** mL
